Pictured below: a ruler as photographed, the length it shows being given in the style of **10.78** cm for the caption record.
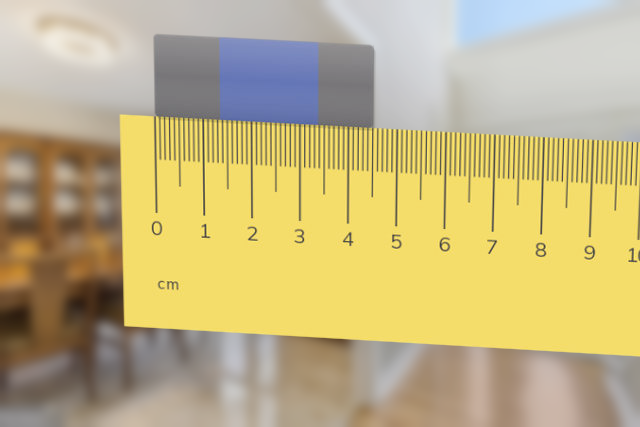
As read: **4.5** cm
